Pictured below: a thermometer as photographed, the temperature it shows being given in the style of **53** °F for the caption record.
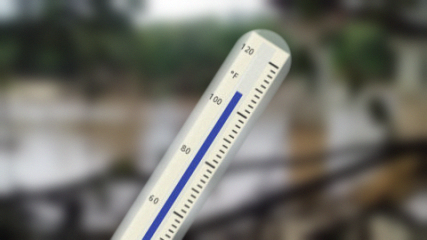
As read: **106** °F
